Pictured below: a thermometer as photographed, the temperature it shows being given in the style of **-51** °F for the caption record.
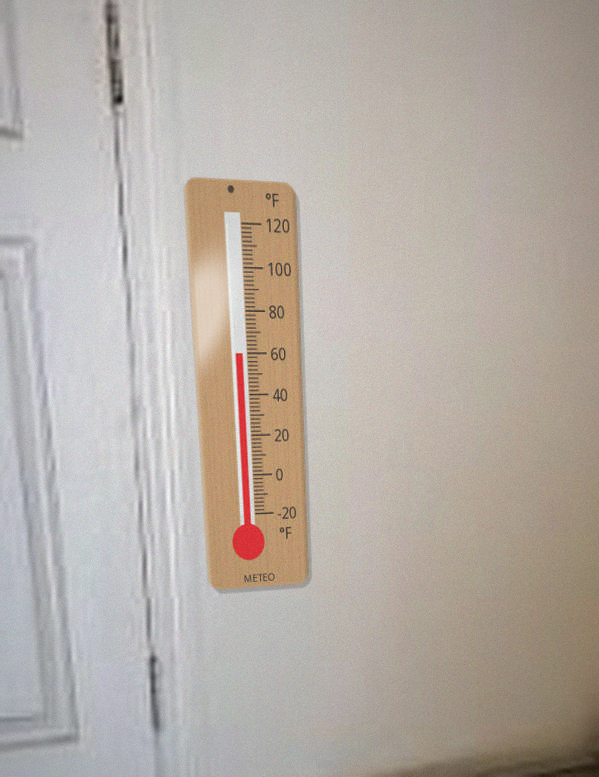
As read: **60** °F
